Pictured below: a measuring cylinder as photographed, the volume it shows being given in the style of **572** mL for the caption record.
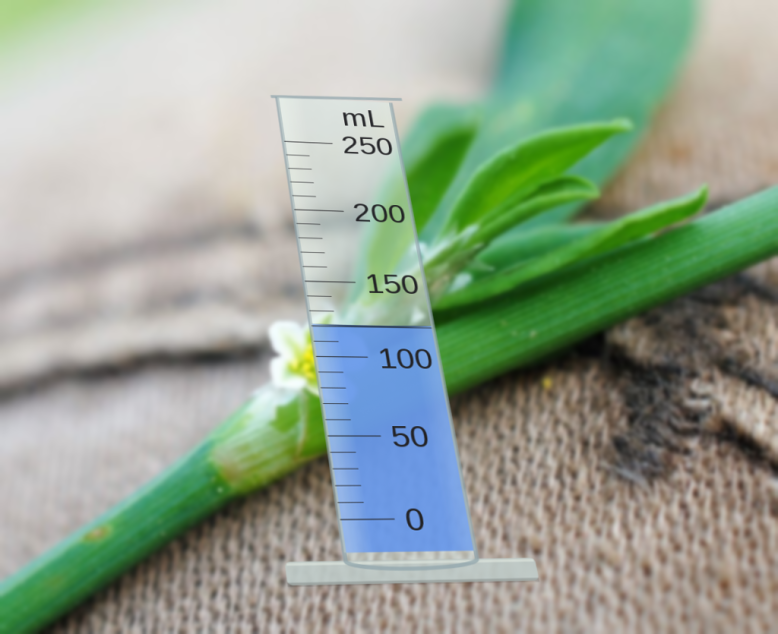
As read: **120** mL
